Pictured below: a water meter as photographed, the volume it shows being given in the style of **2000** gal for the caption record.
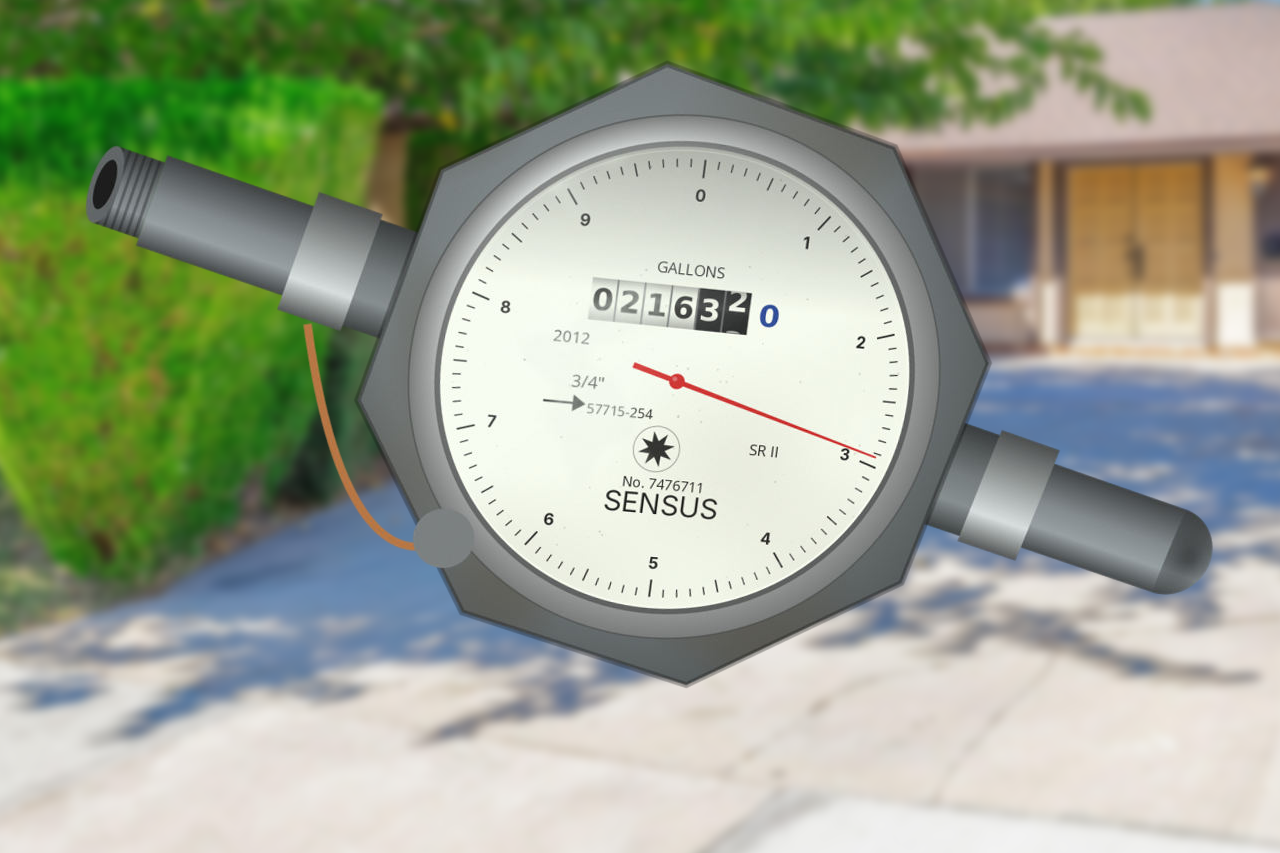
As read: **216322.9** gal
